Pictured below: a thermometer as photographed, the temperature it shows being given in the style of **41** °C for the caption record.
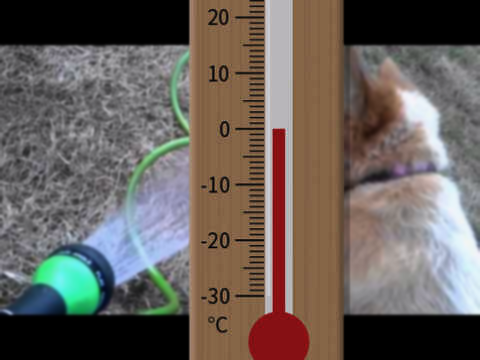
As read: **0** °C
